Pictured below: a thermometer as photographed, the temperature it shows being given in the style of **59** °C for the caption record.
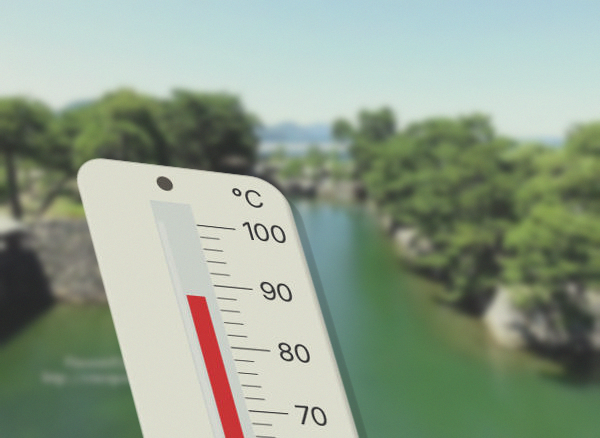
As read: **88** °C
